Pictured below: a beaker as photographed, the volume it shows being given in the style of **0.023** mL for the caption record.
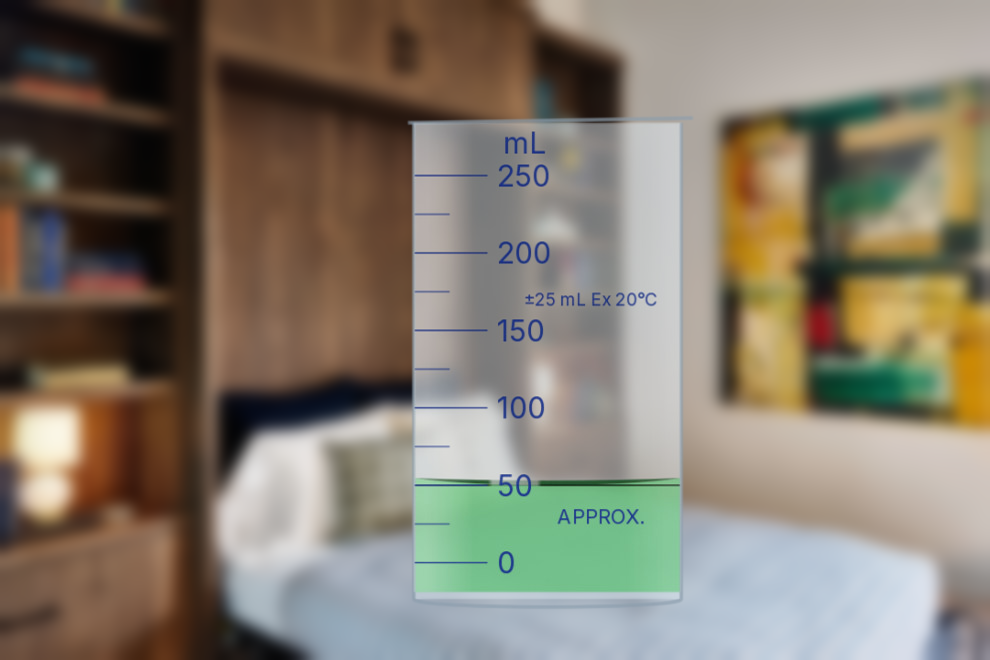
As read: **50** mL
